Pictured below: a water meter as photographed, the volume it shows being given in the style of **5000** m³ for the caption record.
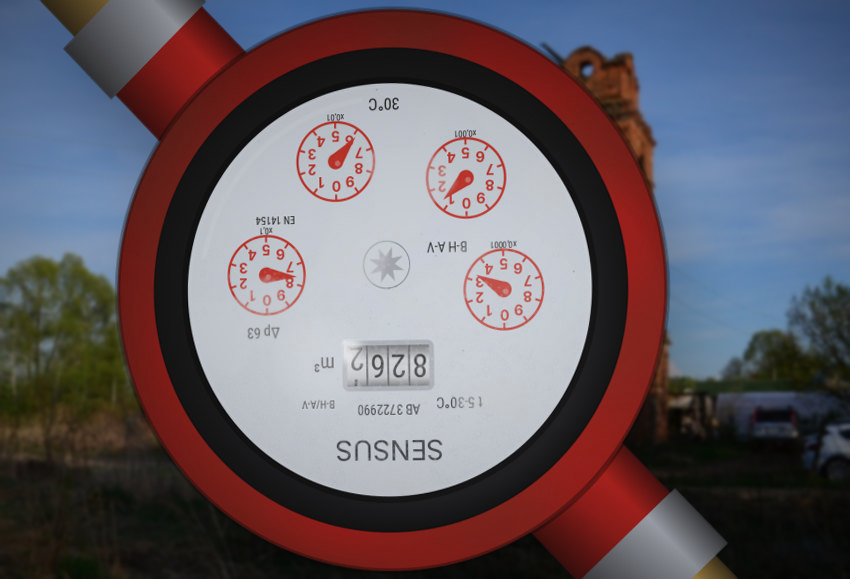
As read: **8261.7613** m³
